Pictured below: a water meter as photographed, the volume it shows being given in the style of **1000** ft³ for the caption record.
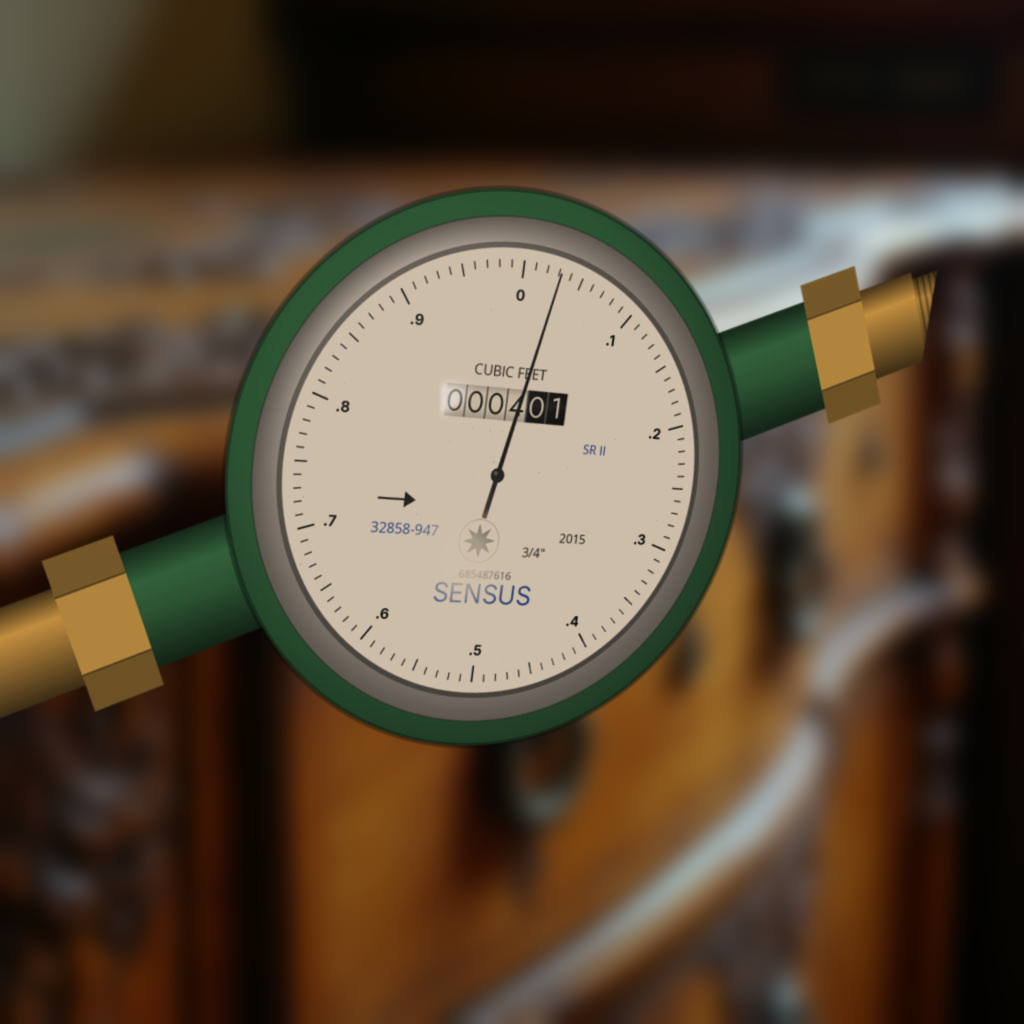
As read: **401.03** ft³
